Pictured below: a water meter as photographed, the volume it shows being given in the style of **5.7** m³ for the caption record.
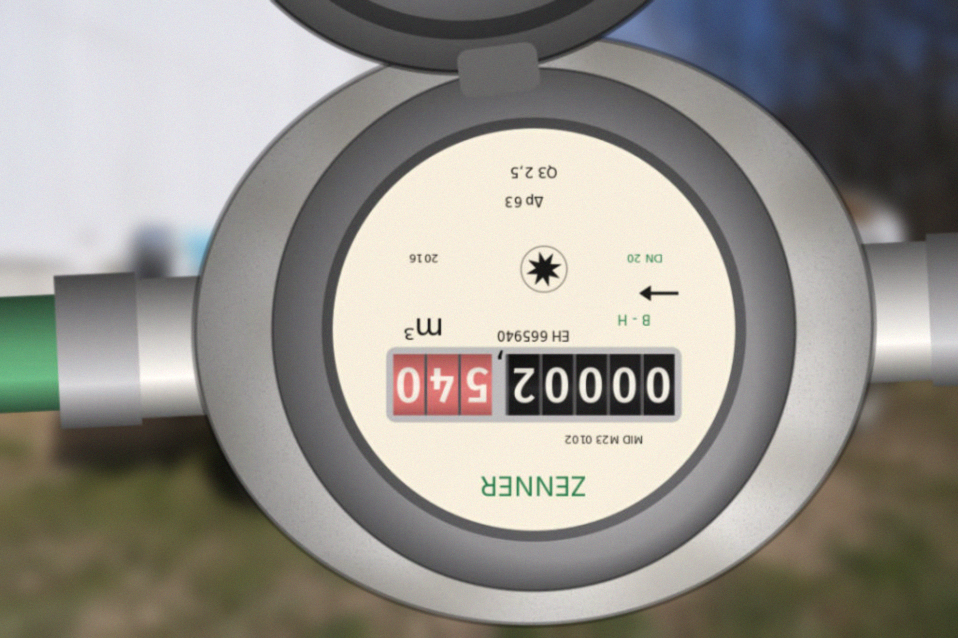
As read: **2.540** m³
